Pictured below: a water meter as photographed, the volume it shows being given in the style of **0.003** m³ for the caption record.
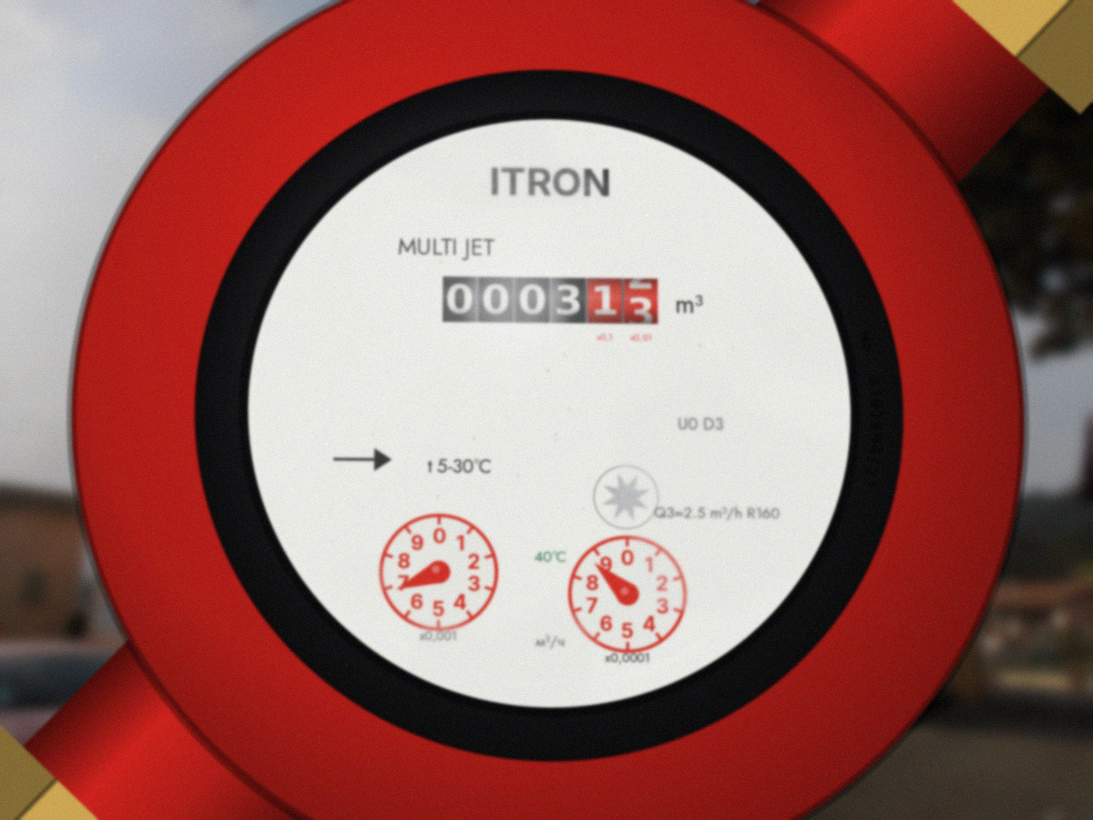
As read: **3.1268** m³
